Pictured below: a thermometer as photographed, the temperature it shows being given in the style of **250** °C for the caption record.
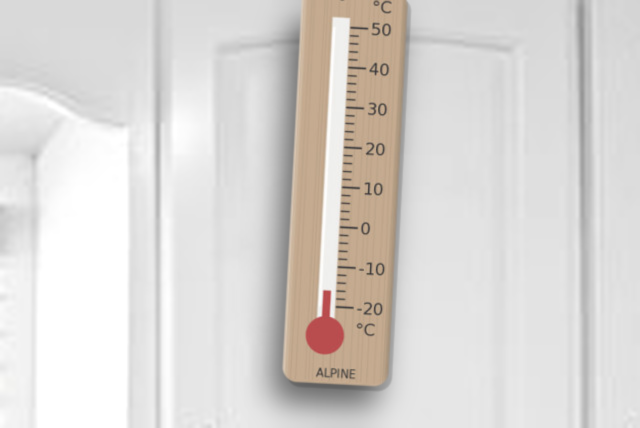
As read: **-16** °C
